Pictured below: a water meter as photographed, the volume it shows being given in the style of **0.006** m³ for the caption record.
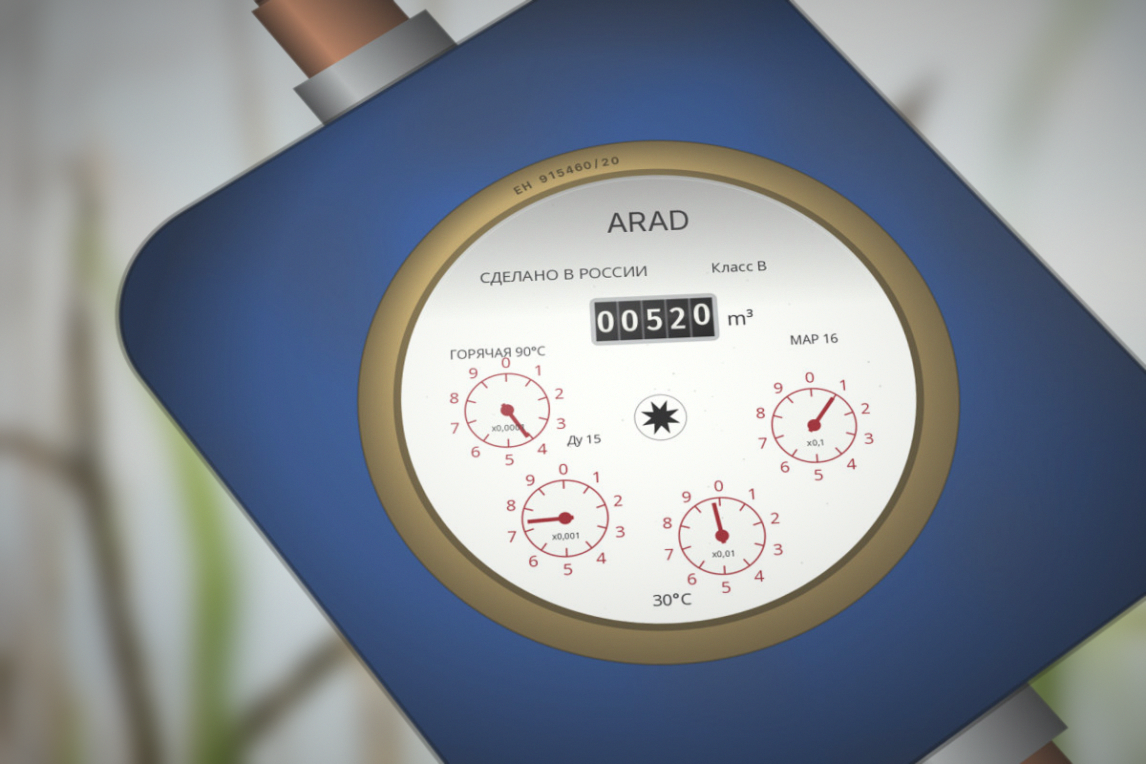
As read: **520.0974** m³
